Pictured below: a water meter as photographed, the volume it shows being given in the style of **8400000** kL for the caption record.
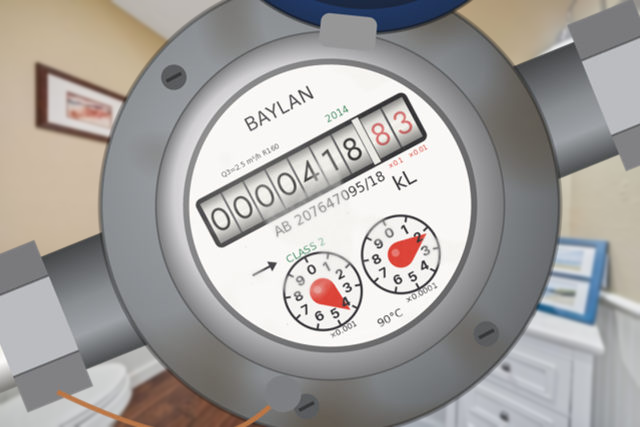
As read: **418.8342** kL
